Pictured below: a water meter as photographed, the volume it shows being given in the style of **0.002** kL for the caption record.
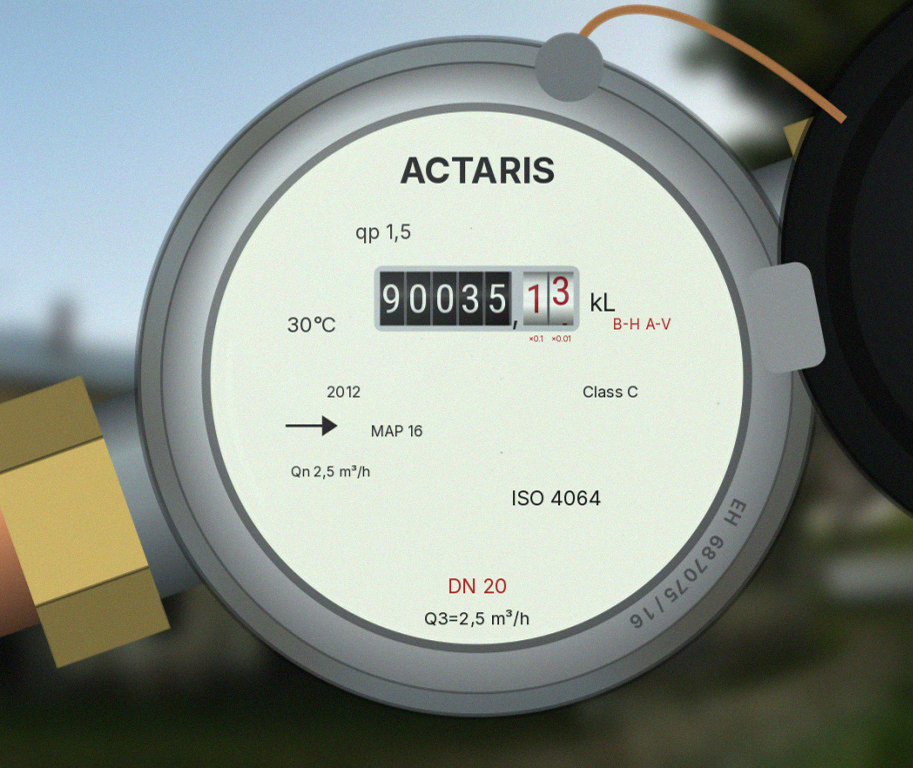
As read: **90035.13** kL
